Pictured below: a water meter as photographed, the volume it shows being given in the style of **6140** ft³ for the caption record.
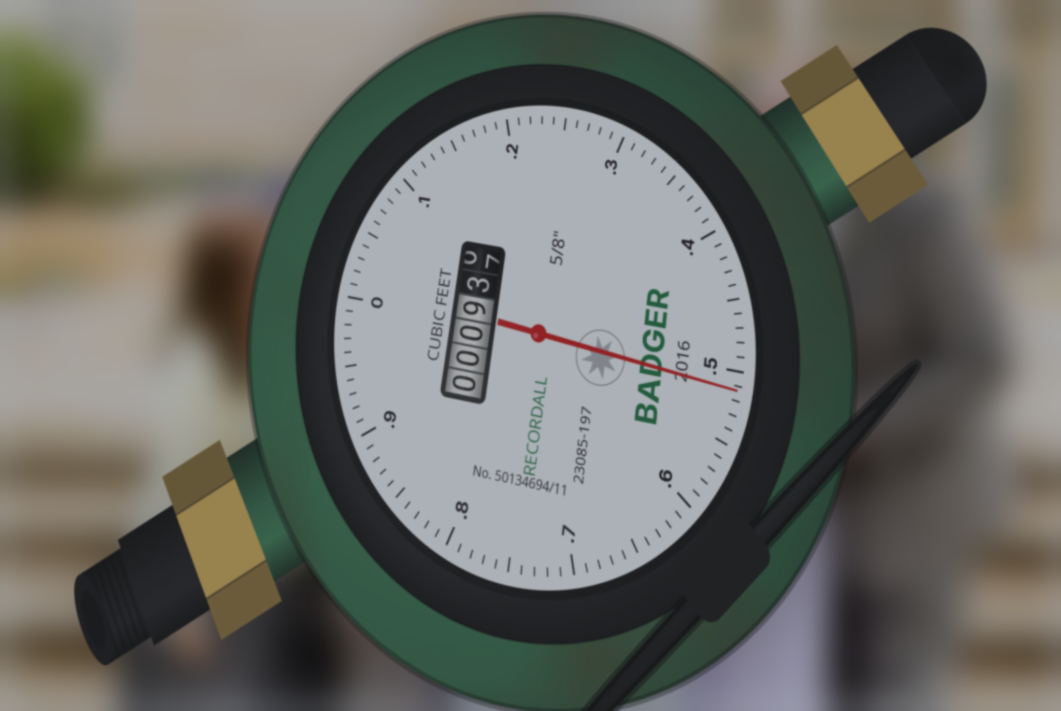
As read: **936.51** ft³
